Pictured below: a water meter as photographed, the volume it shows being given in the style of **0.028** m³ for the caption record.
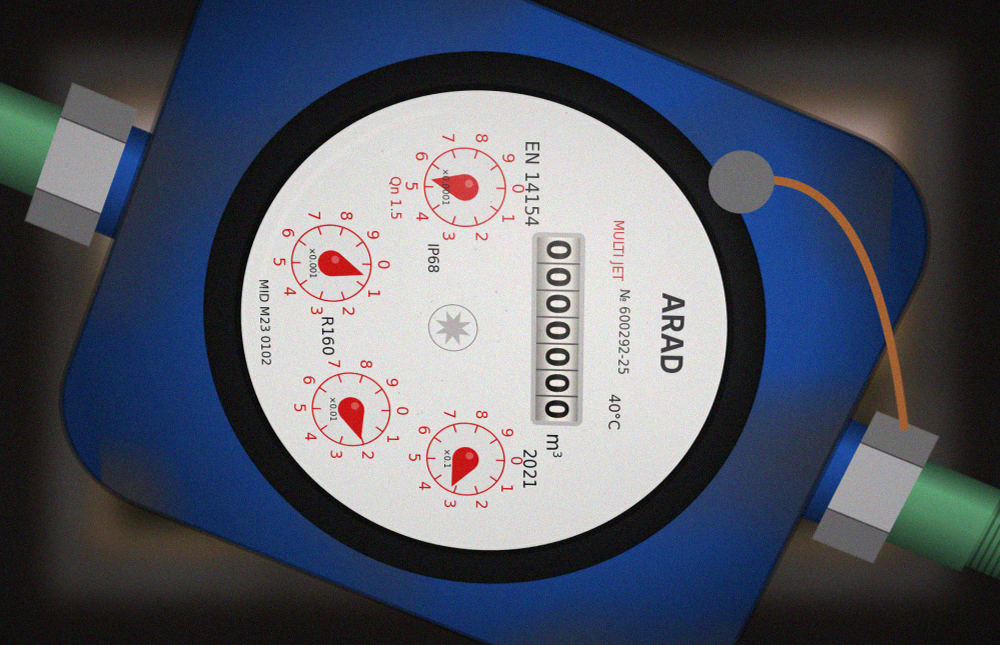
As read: **0.3205** m³
